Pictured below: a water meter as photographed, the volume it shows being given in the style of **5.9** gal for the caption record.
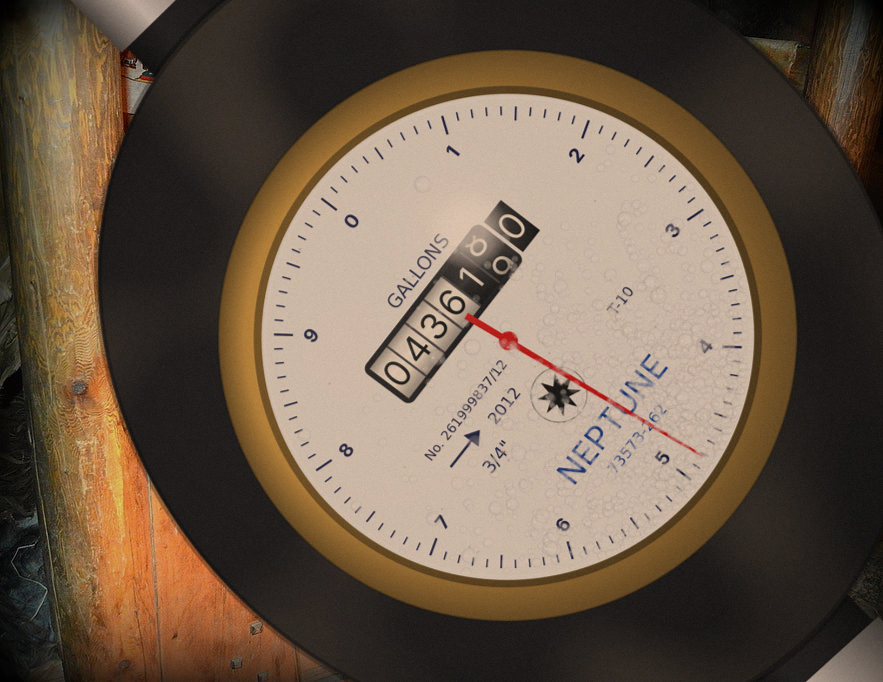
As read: **436184.8** gal
